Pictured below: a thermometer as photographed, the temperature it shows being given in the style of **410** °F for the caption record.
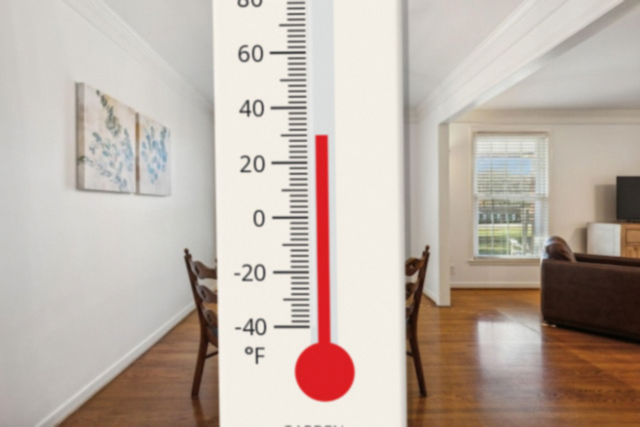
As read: **30** °F
